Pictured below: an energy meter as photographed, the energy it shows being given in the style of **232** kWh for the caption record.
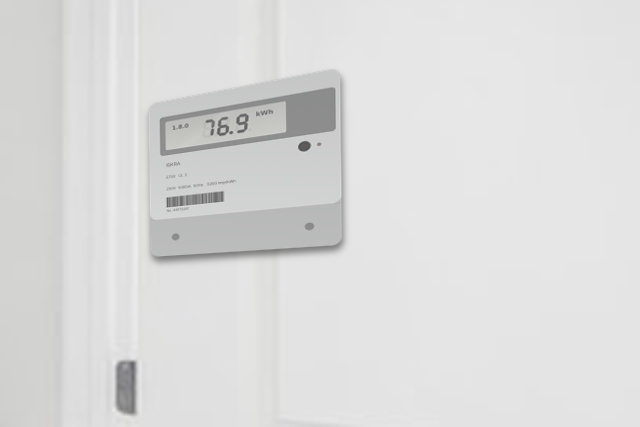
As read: **76.9** kWh
